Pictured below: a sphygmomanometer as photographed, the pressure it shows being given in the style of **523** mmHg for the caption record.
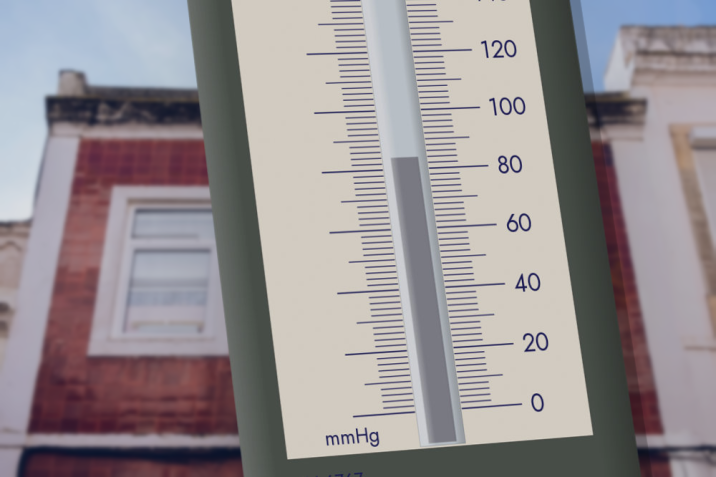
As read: **84** mmHg
